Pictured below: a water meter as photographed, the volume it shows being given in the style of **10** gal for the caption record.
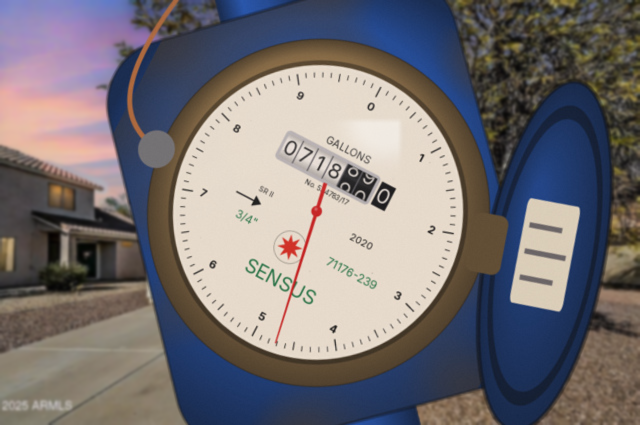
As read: **718894.7** gal
